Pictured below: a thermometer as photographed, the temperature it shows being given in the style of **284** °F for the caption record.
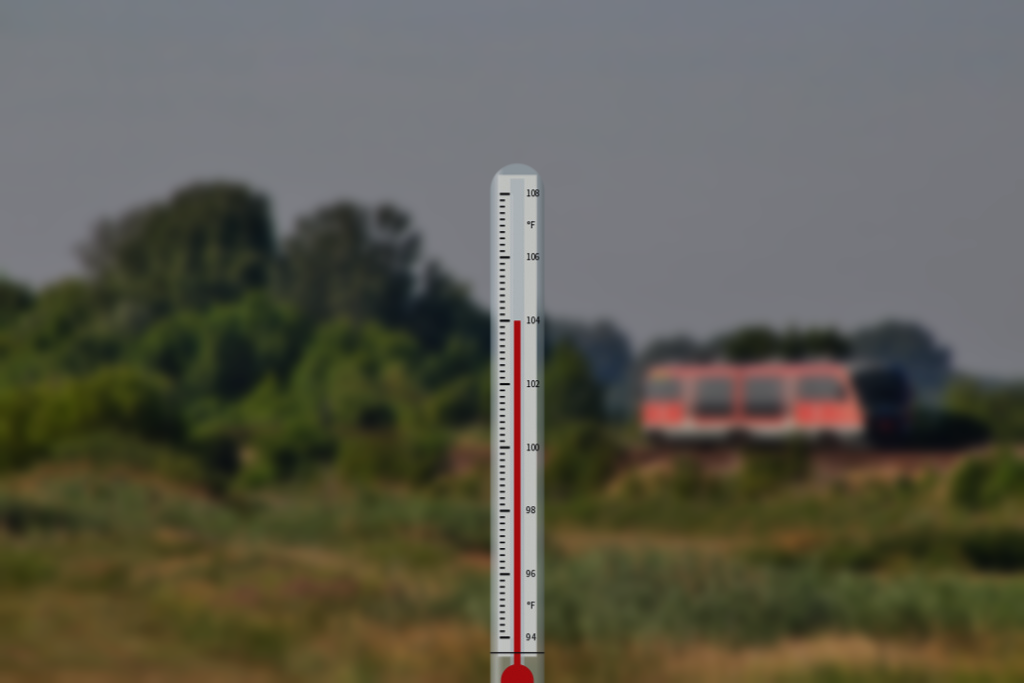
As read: **104** °F
